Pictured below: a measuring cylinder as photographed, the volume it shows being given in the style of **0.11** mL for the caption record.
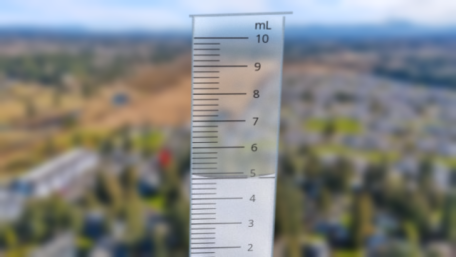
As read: **4.8** mL
